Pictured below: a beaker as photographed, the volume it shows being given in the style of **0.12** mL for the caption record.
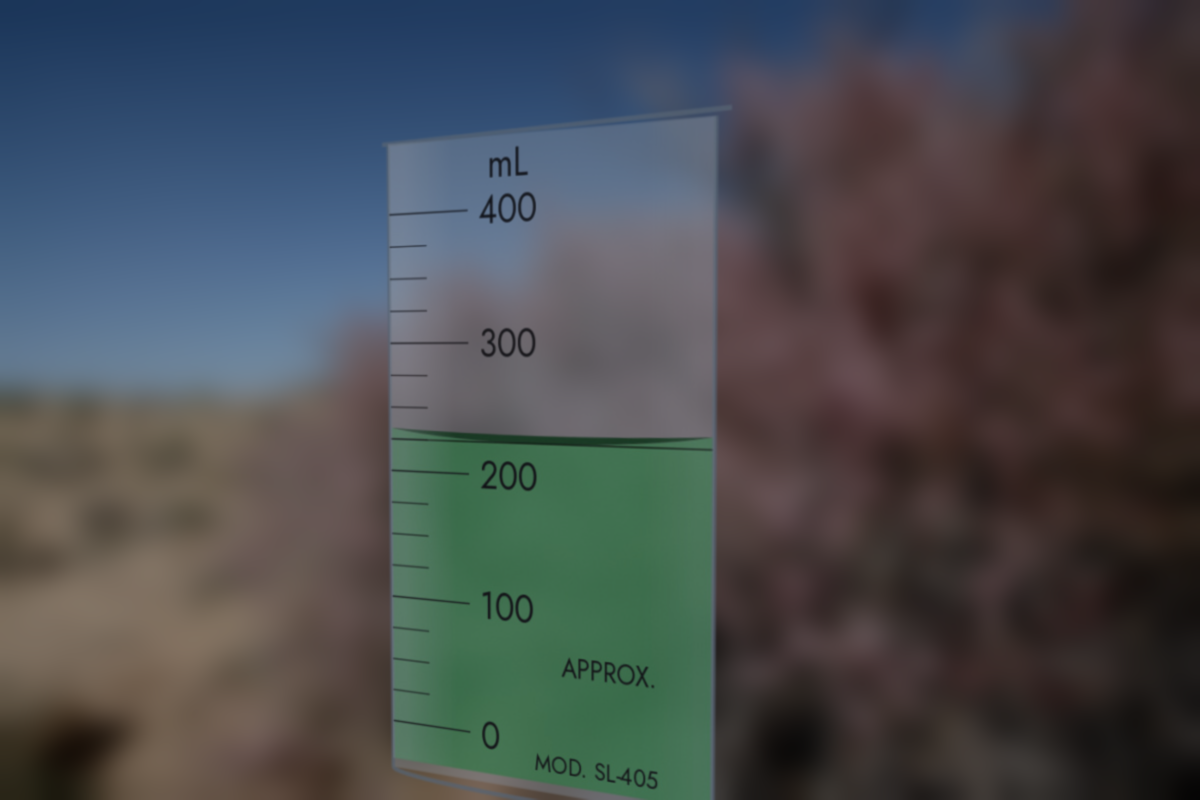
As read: **225** mL
